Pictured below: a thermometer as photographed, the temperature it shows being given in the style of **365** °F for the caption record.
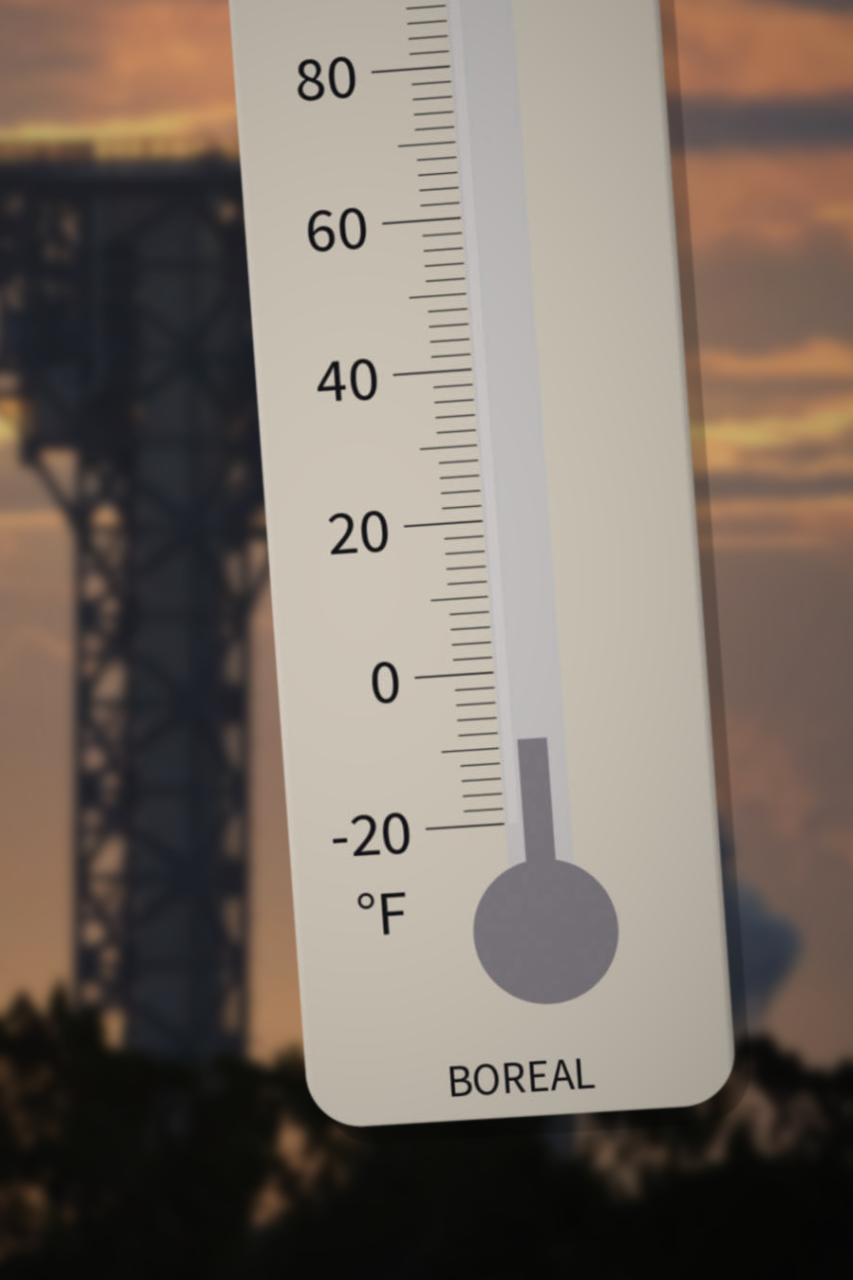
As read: **-9** °F
